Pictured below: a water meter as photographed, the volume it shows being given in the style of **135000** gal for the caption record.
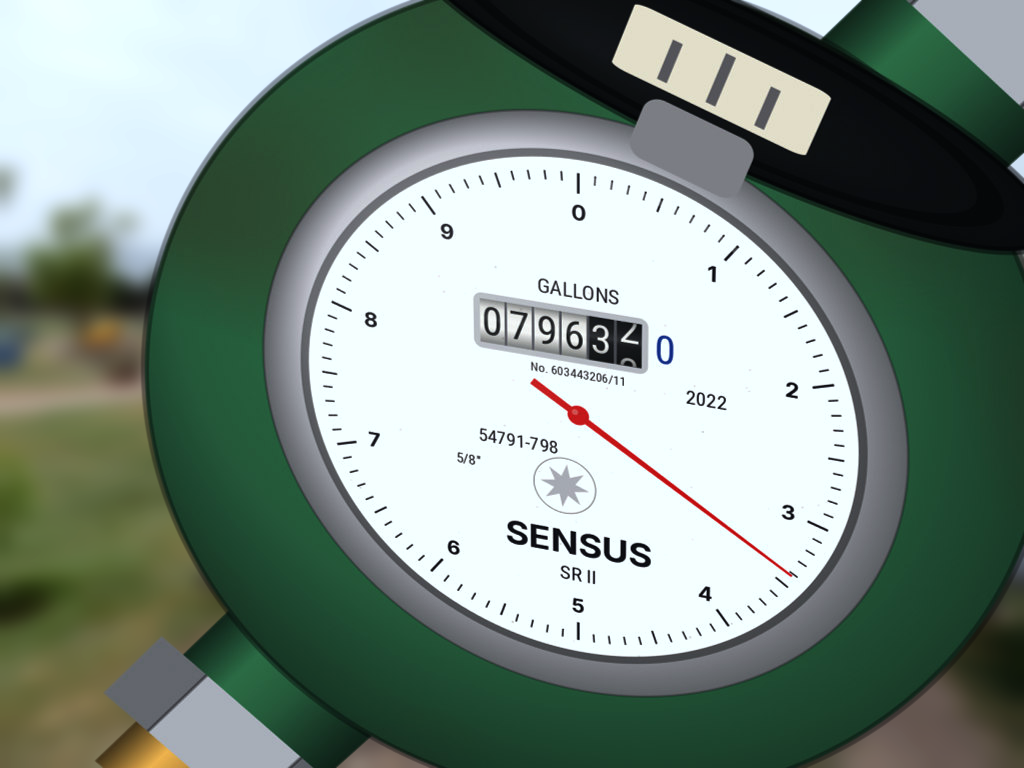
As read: **796323.4** gal
